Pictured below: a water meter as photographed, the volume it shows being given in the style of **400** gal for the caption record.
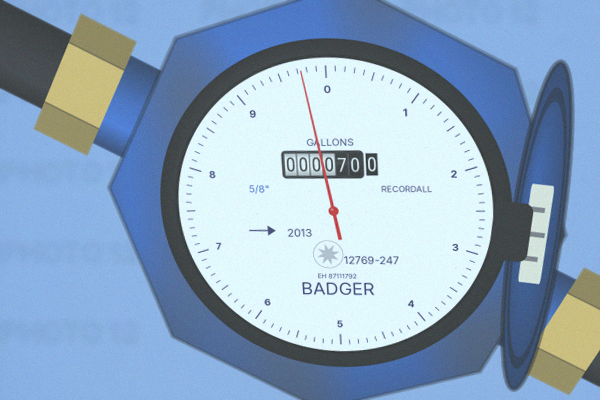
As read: **699.7** gal
